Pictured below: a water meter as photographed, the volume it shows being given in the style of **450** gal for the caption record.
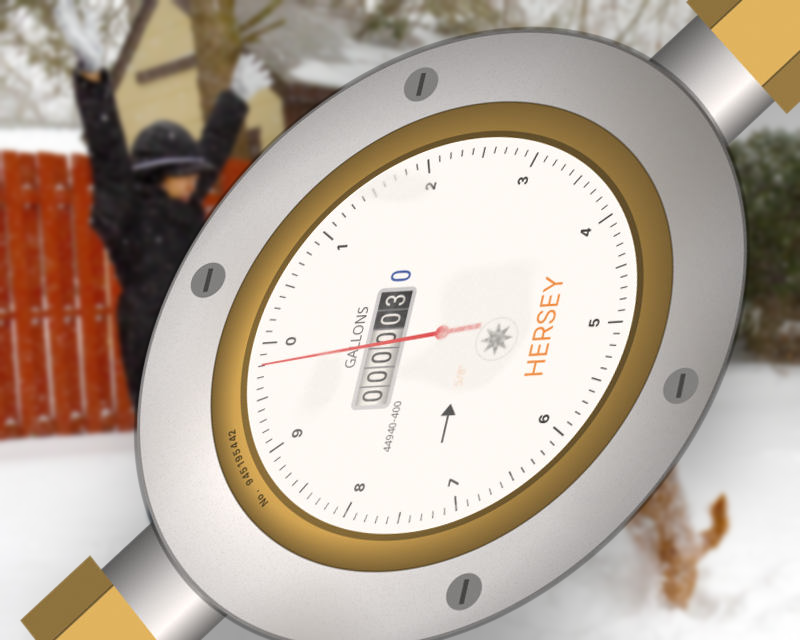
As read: **29.8** gal
